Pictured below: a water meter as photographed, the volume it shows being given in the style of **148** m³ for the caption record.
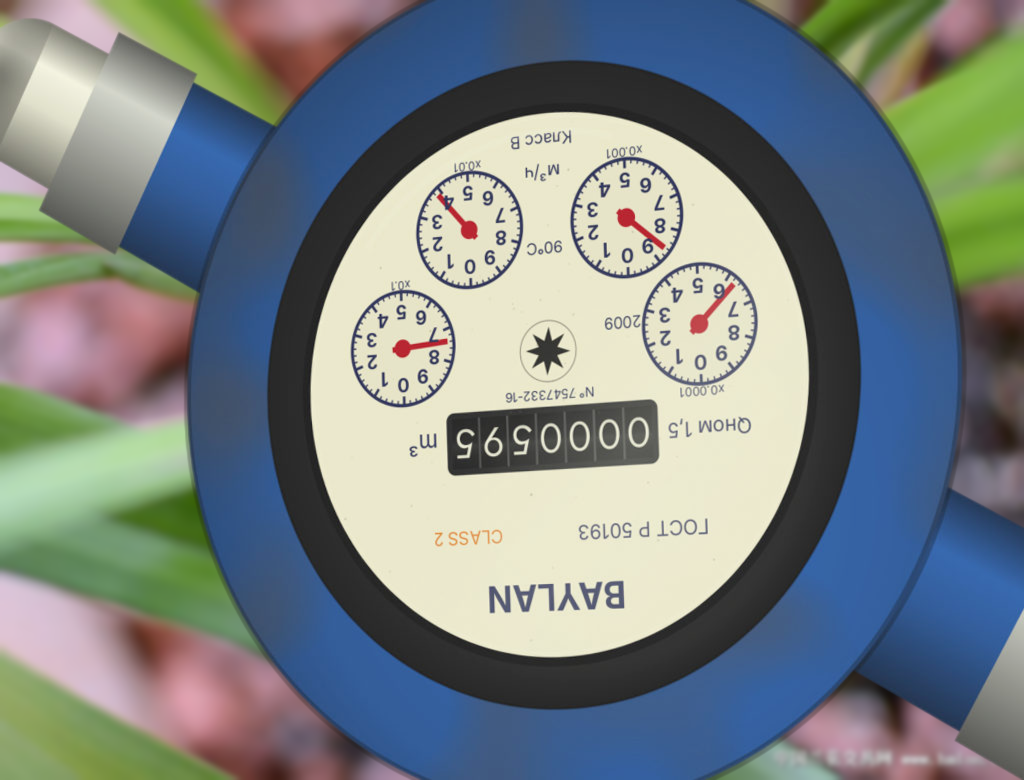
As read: **595.7386** m³
